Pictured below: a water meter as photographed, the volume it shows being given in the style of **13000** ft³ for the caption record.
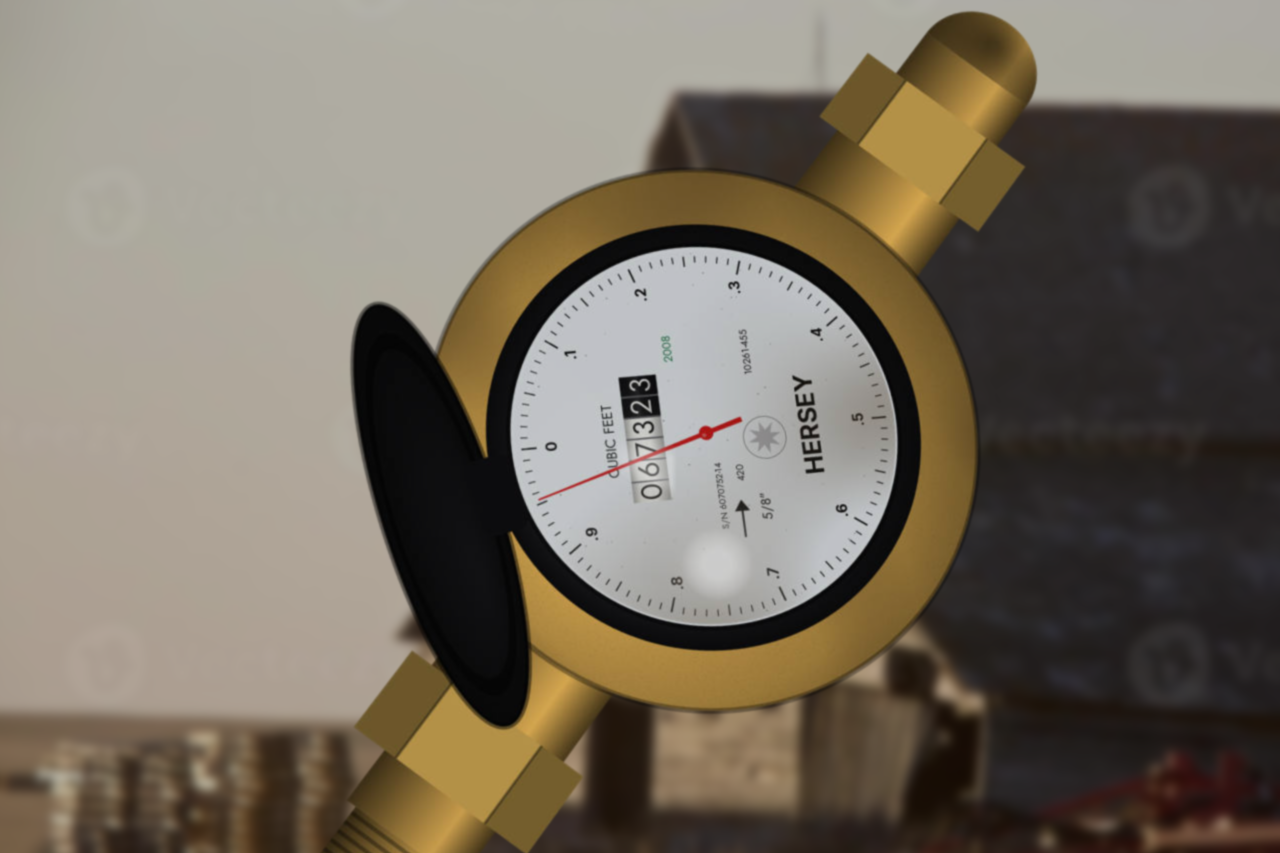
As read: **67322.95** ft³
